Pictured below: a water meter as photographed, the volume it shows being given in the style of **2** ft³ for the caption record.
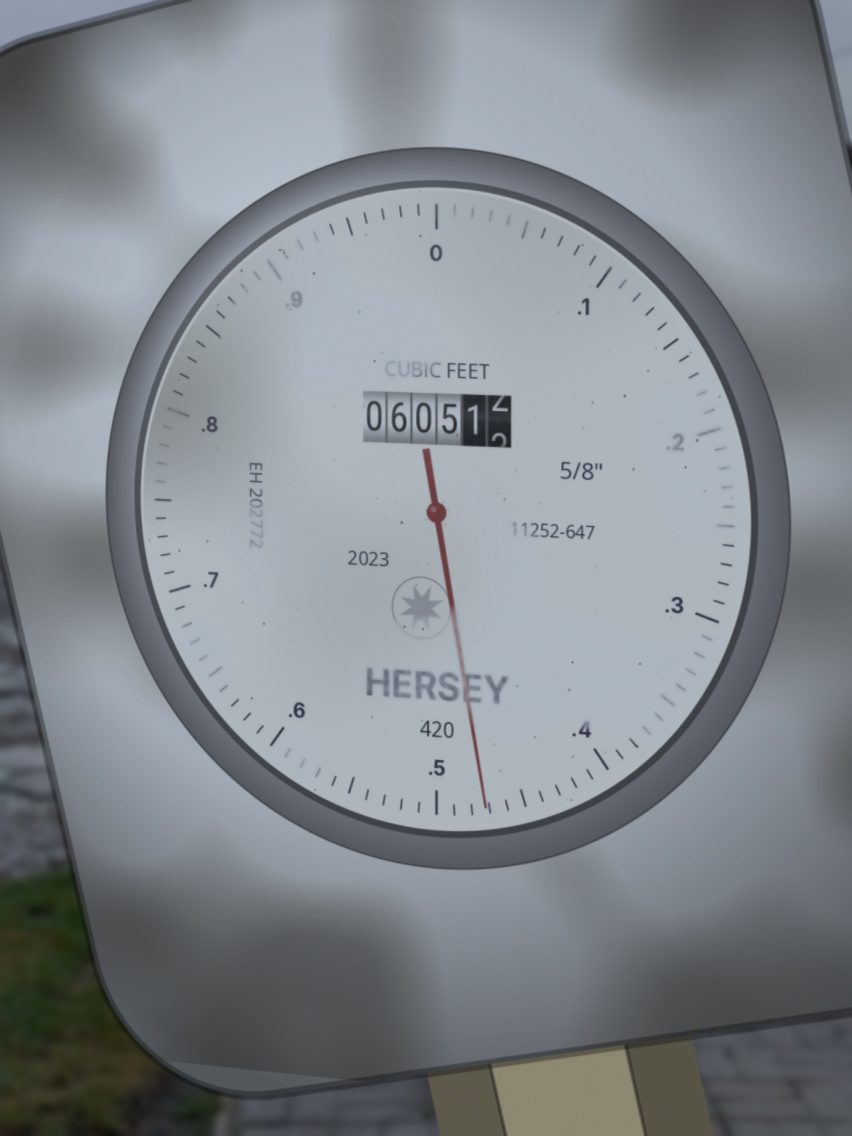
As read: **60512.47** ft³
